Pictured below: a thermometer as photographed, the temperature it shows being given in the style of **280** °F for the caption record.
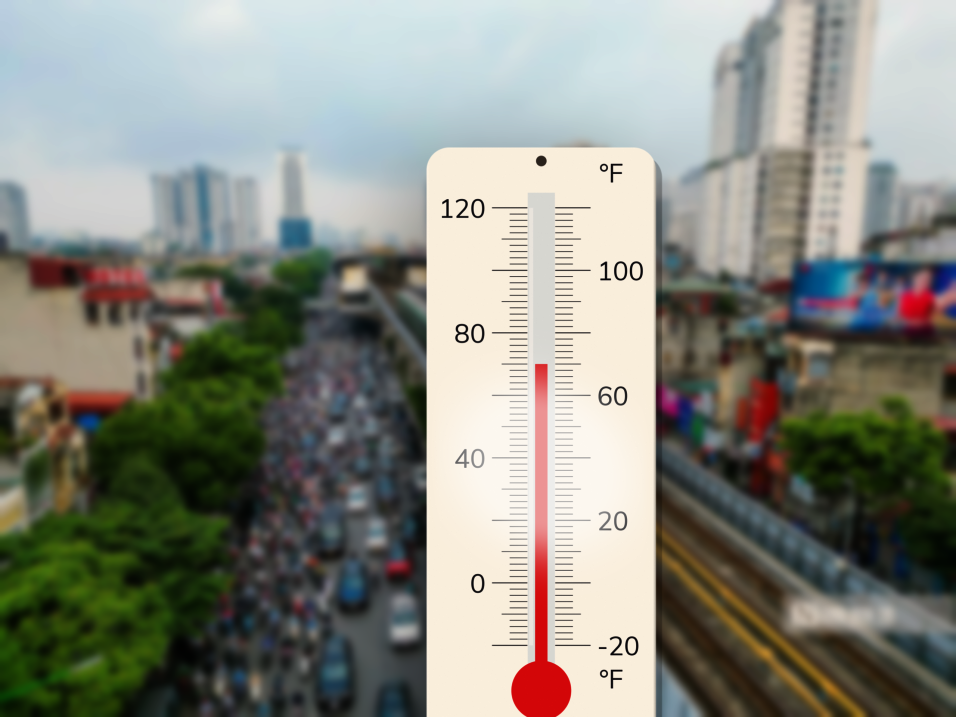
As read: **70** °F
